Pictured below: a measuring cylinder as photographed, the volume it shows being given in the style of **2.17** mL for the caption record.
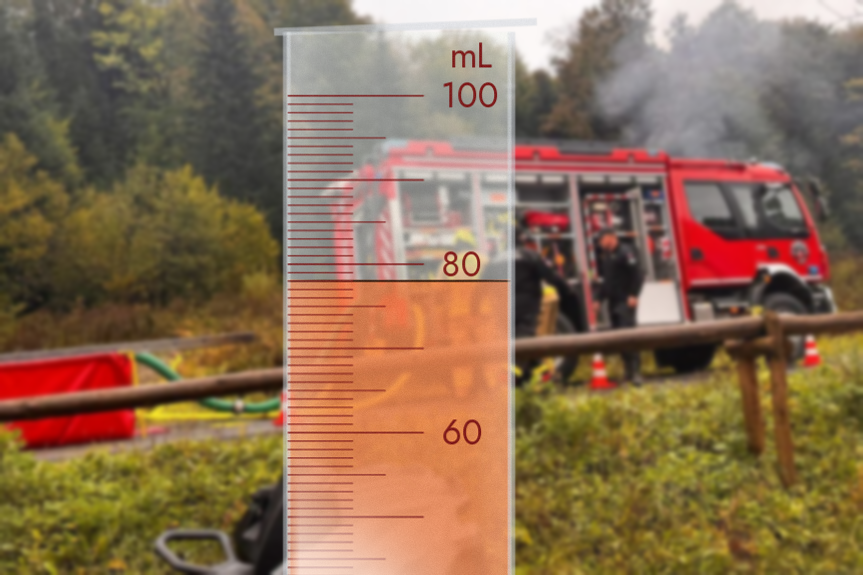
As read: **78** mL
